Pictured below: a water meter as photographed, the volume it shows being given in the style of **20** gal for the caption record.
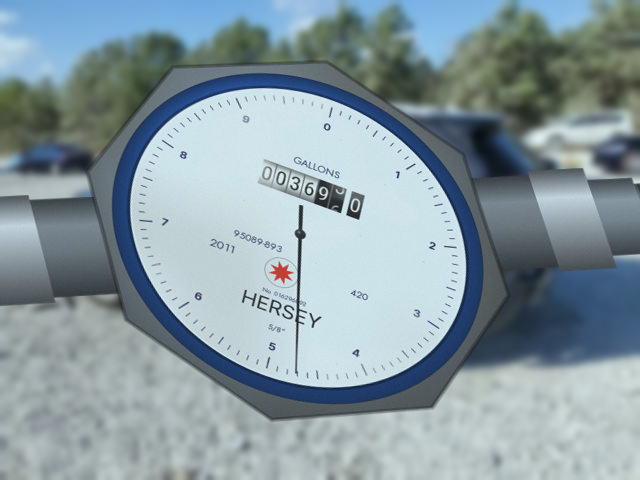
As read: **36954.7** gal
